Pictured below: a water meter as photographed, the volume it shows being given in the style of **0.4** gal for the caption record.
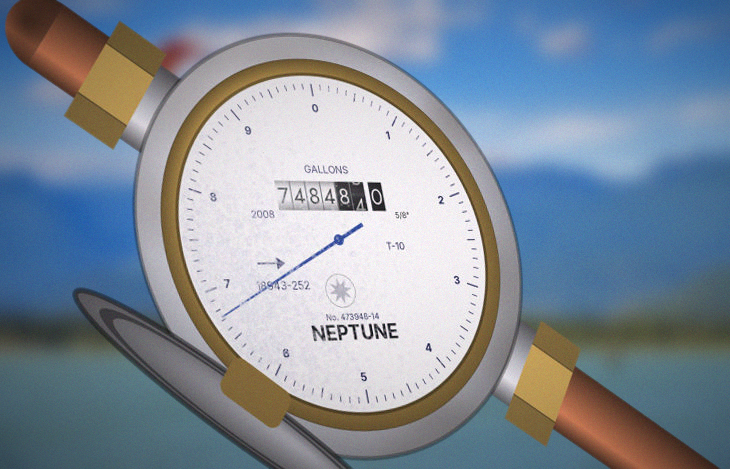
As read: **7484836.7** gal
